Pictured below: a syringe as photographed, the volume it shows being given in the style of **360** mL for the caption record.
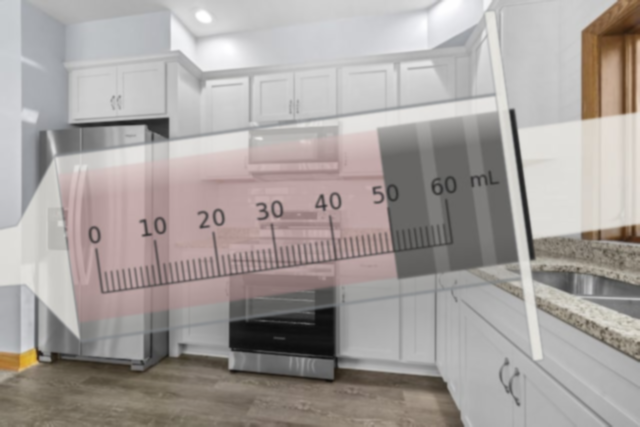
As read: **50** mL
